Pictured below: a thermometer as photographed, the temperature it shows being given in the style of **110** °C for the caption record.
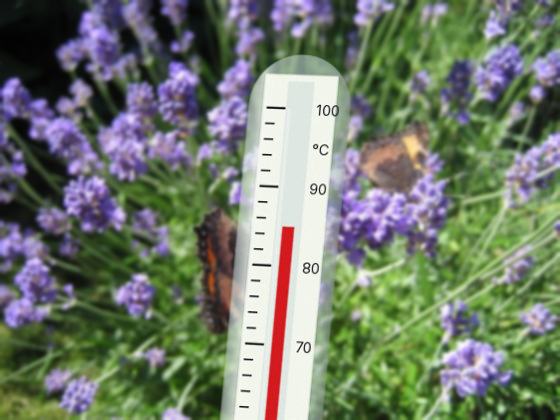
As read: **85** °C
